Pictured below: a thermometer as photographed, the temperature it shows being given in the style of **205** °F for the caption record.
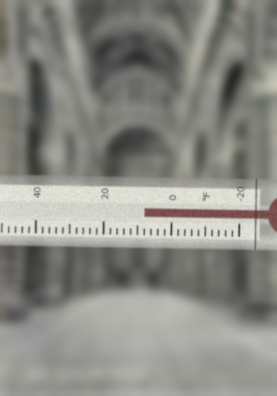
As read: **8** °F
